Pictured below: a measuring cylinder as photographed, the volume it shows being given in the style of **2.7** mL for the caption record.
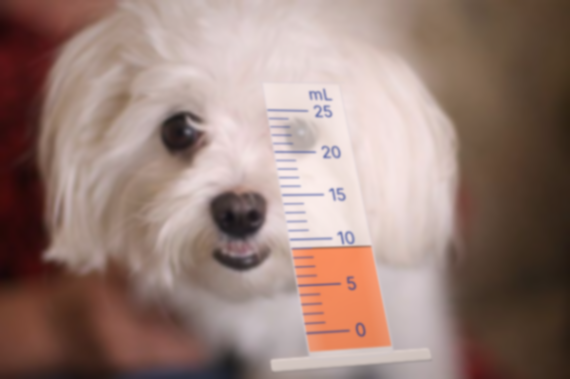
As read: **9** mL
